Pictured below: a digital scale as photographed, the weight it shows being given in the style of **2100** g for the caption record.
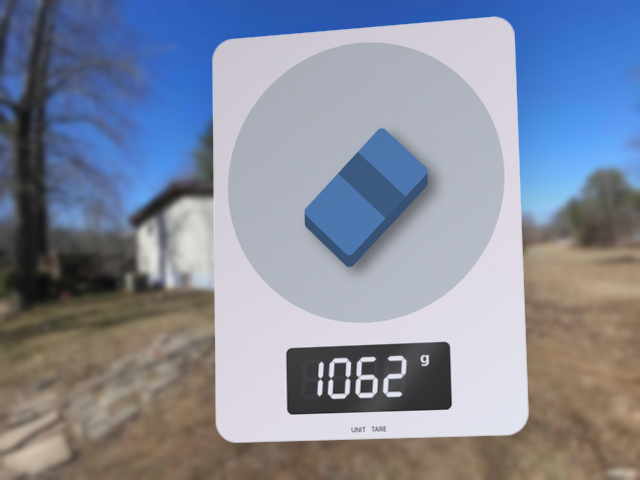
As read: **1062** g
